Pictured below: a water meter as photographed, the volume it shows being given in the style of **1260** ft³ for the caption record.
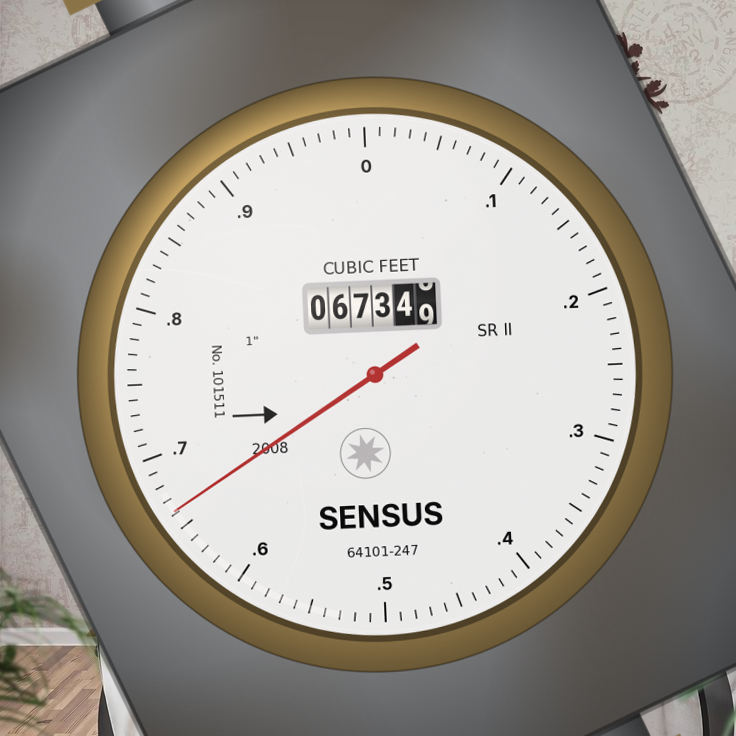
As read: **67348.66** ft³
